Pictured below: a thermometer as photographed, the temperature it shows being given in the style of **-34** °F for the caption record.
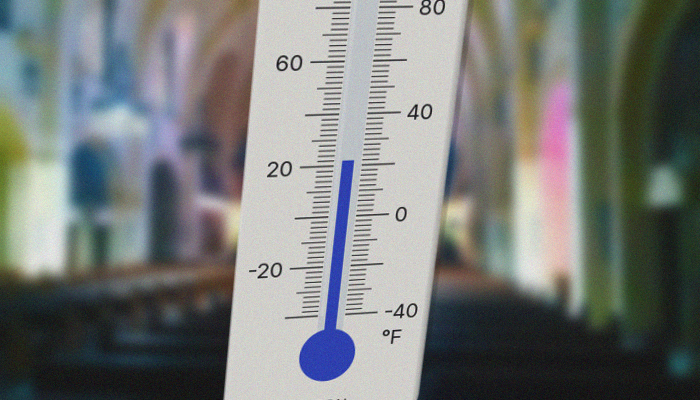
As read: **22** °F
